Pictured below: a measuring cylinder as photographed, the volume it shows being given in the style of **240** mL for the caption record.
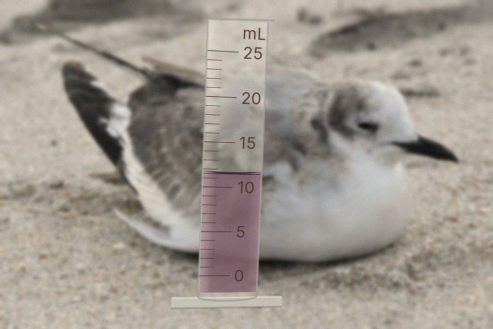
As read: **11.5** mL
